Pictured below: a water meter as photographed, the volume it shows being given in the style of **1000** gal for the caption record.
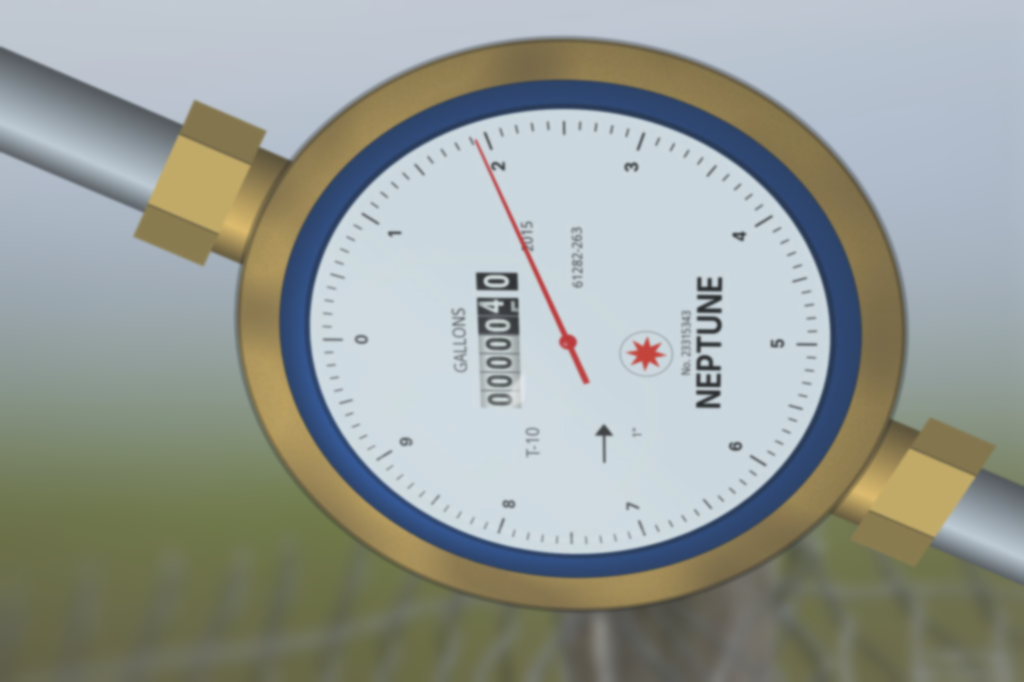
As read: **41.9** gal
